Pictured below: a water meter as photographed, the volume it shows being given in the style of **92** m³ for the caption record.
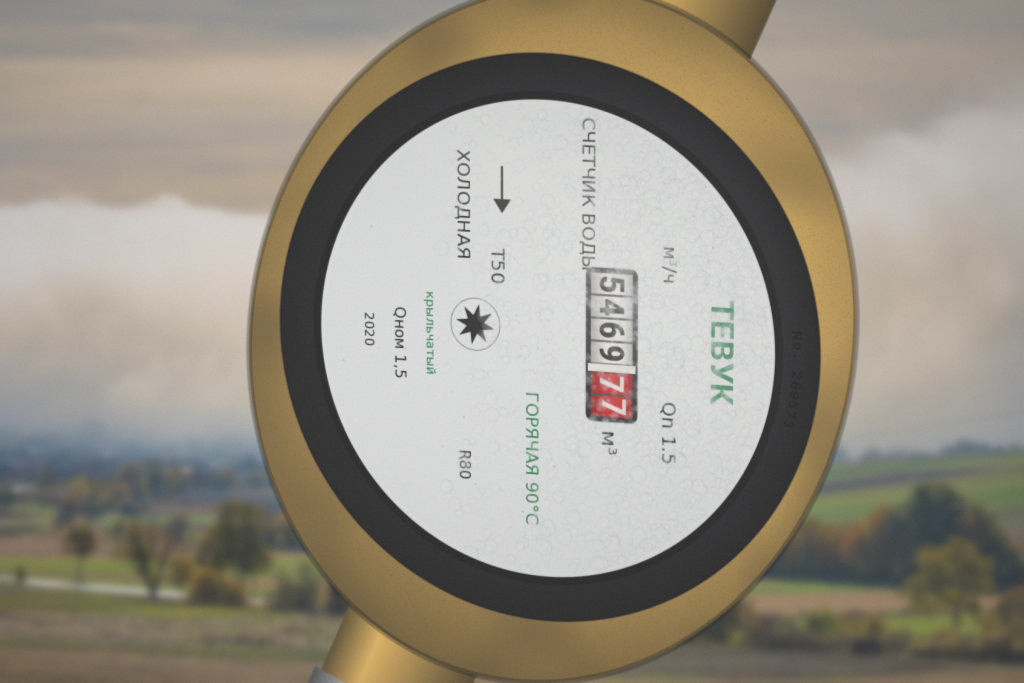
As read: **5469.77** m³
